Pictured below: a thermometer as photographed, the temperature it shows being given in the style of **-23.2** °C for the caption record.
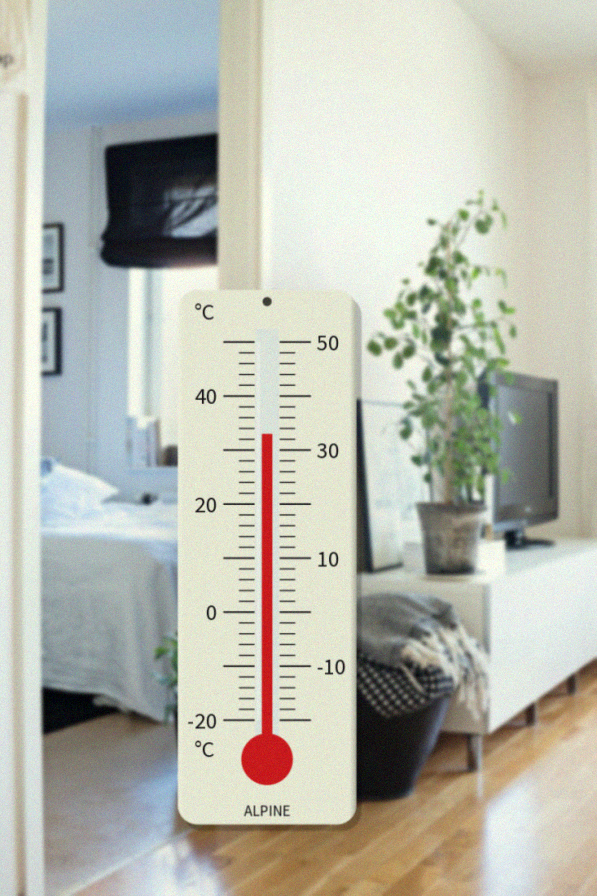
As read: **33** °C
